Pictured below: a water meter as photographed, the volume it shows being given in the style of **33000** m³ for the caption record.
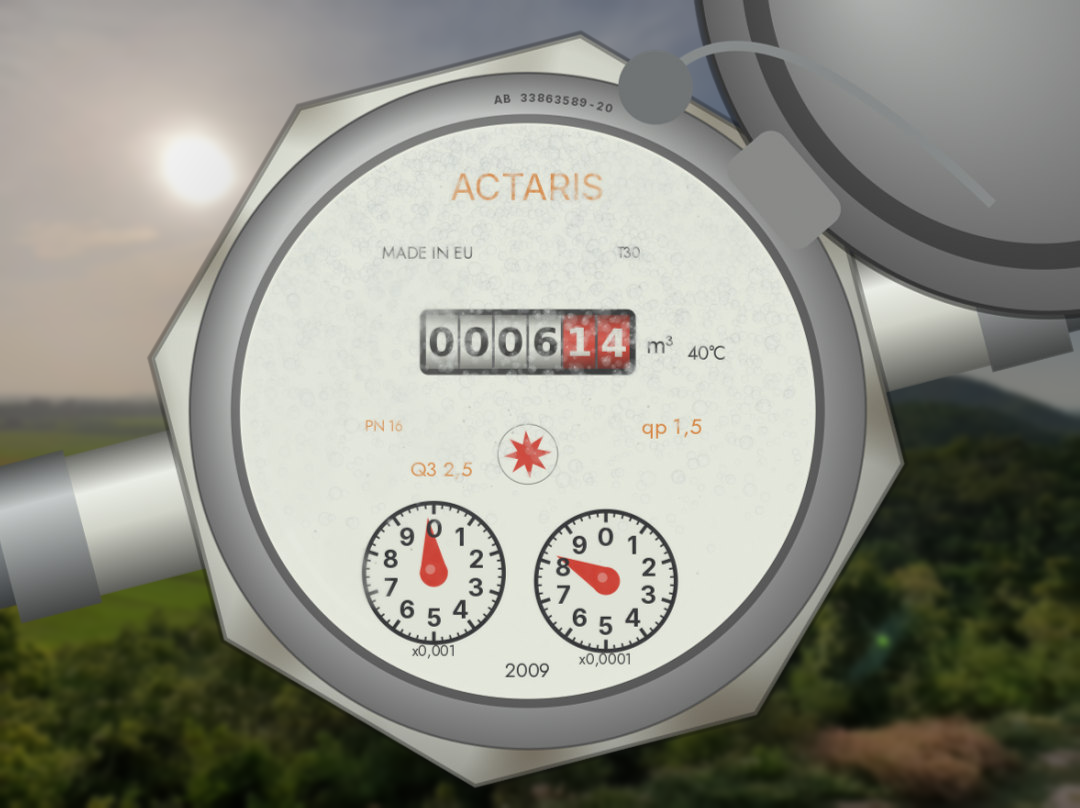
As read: **6.1398** m³
